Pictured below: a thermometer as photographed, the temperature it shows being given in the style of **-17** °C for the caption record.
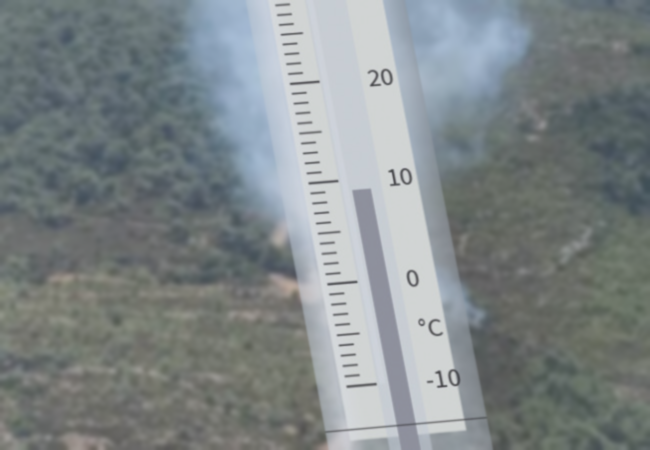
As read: **9** °C
